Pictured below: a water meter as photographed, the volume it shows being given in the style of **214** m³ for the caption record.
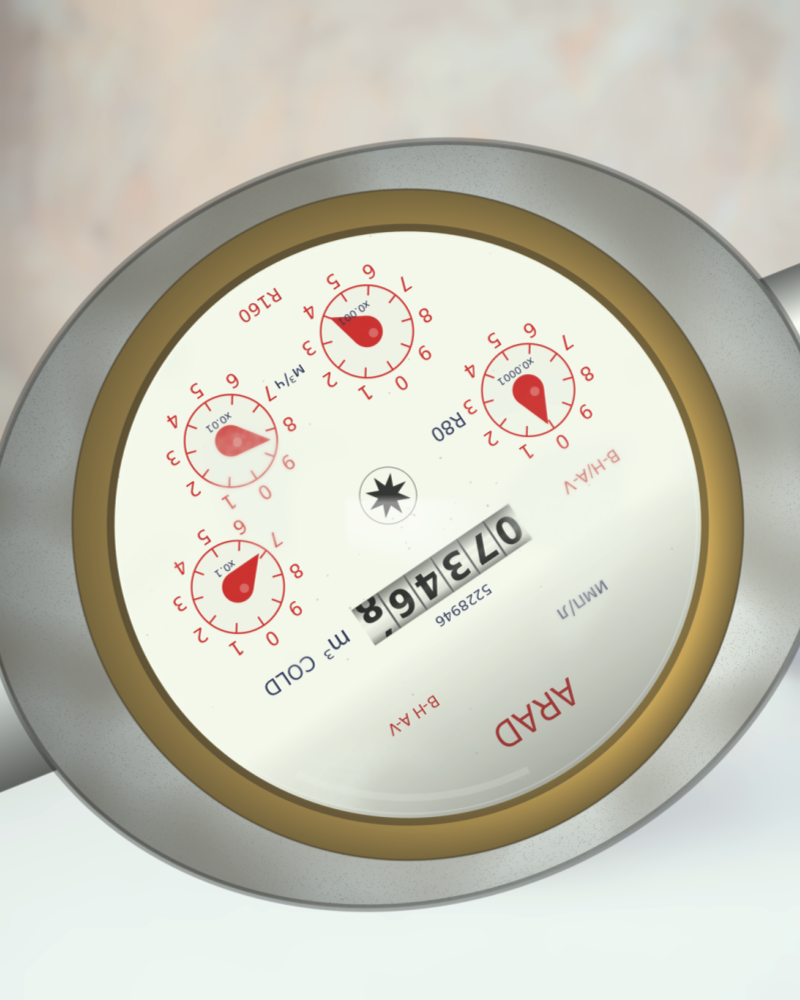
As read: **73467.6840** m³
